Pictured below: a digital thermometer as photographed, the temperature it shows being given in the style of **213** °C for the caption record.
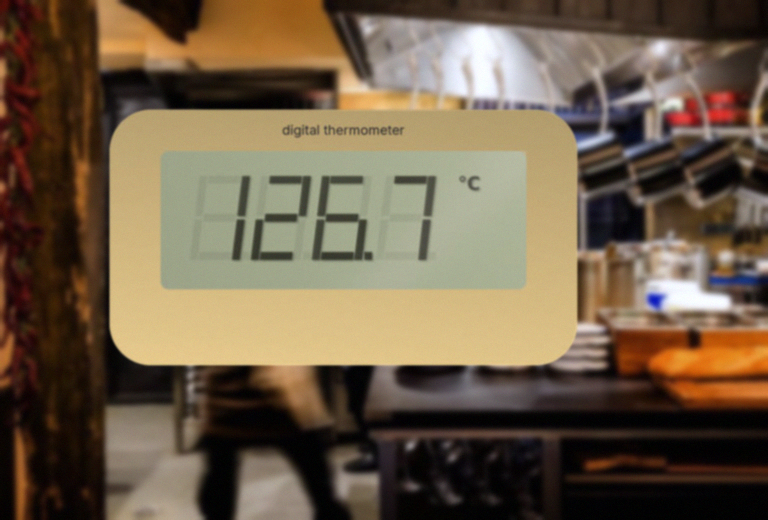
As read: **126.7** °C
